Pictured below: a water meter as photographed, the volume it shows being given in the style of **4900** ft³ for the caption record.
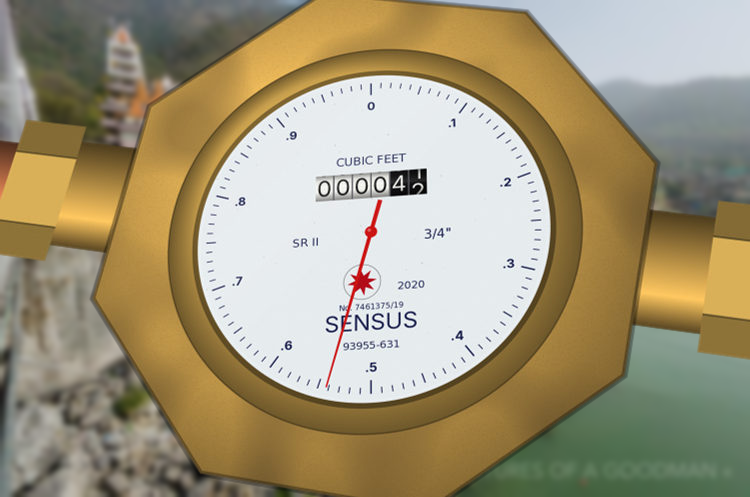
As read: **41.54** ft³
